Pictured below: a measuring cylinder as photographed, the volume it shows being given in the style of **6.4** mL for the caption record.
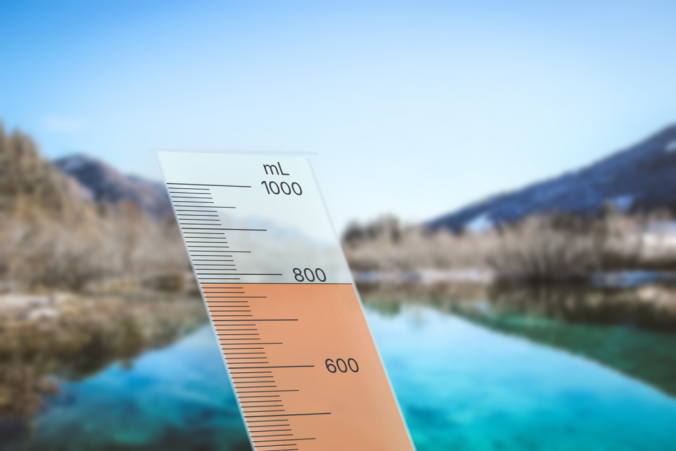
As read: **780** mL
